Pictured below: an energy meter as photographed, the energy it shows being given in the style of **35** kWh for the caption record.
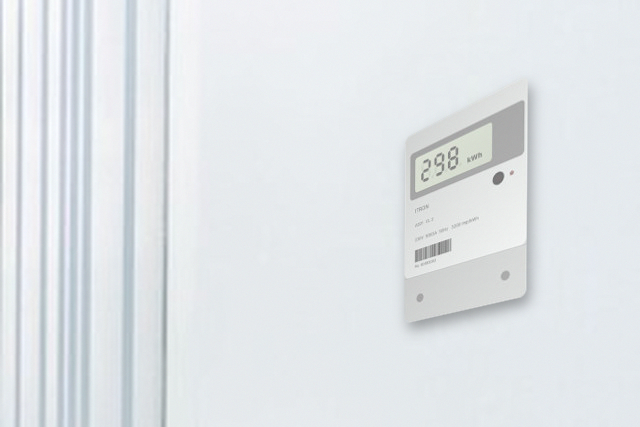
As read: **298** kWh
